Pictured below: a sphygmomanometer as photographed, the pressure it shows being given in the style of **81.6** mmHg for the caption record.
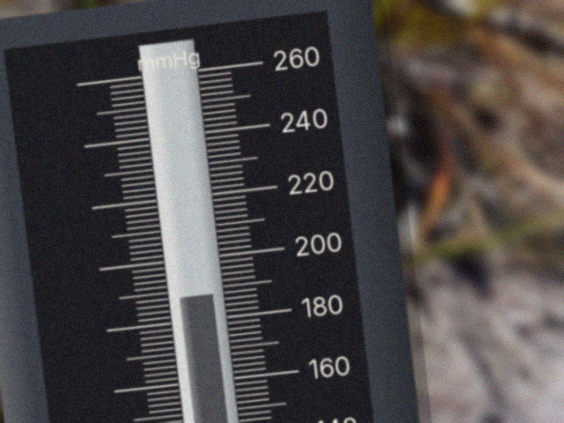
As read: **188** mmHg
